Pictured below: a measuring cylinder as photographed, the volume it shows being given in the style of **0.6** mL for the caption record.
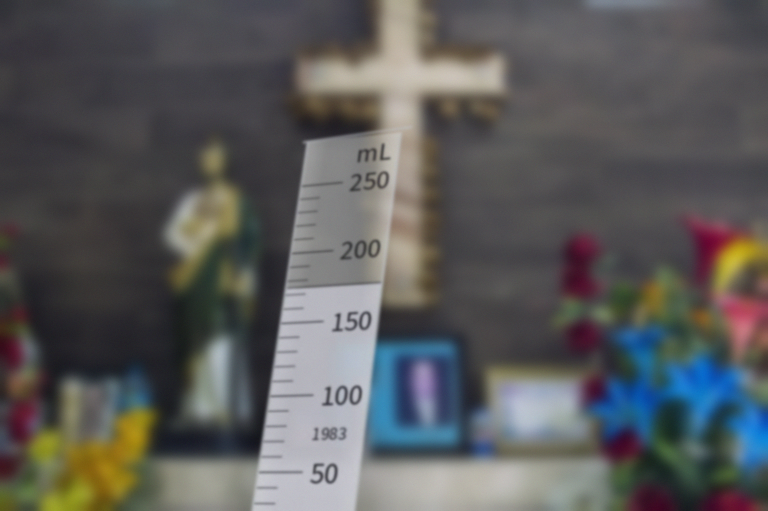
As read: **175** mL
